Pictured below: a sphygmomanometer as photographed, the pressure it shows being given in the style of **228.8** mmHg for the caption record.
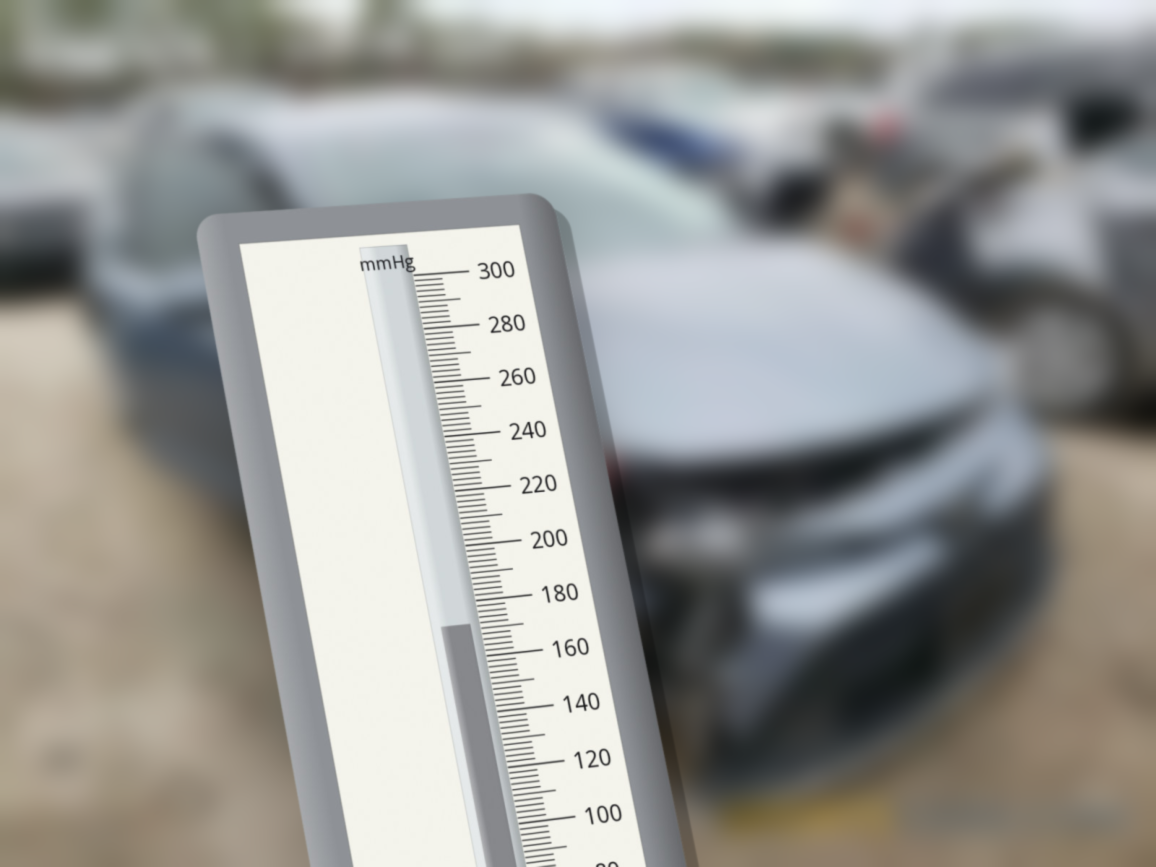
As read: **172** mmHg
